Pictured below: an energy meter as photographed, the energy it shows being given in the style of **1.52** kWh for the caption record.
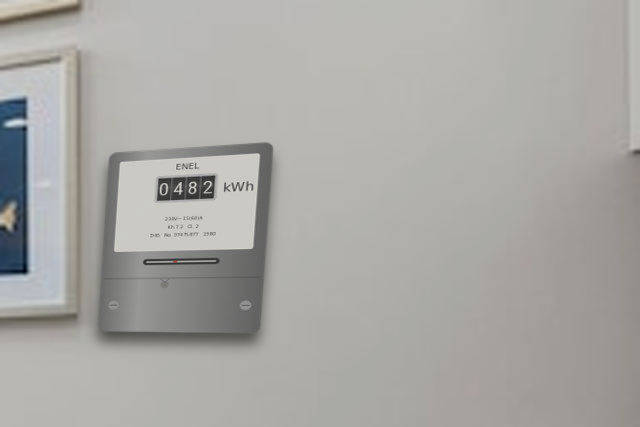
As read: **482** kWh
